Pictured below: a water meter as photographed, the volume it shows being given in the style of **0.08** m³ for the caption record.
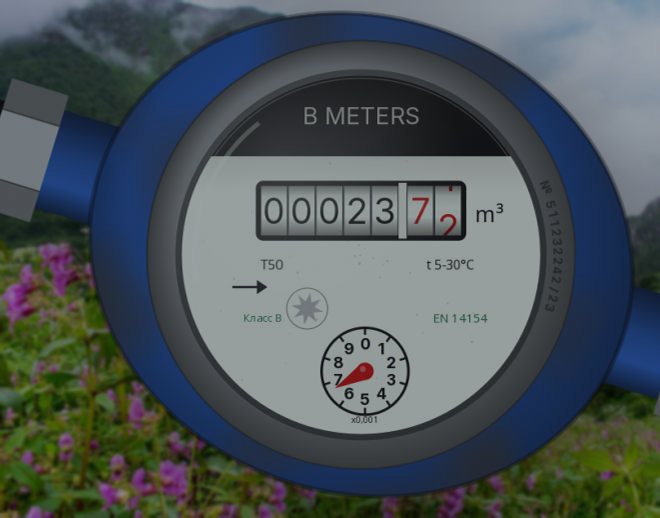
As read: **23.716** m³
